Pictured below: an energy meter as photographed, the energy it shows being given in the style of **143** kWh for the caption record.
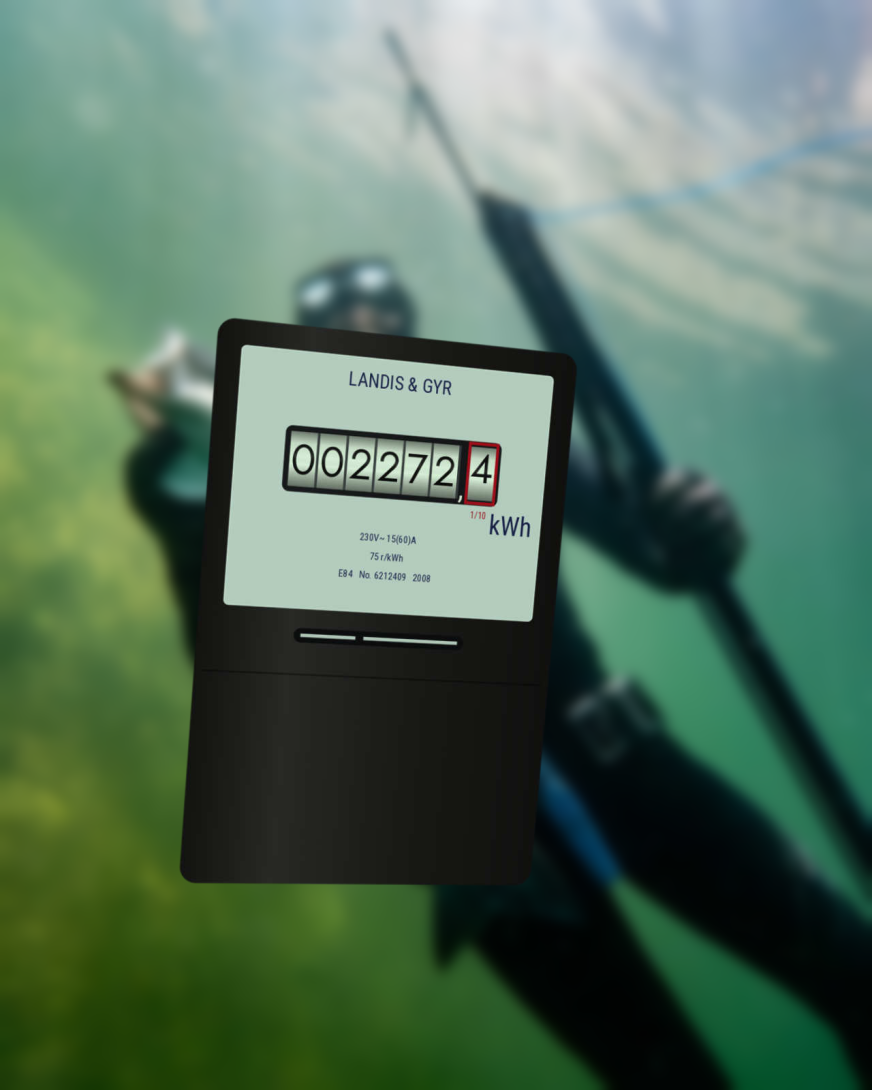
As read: **2272.4** kWh
